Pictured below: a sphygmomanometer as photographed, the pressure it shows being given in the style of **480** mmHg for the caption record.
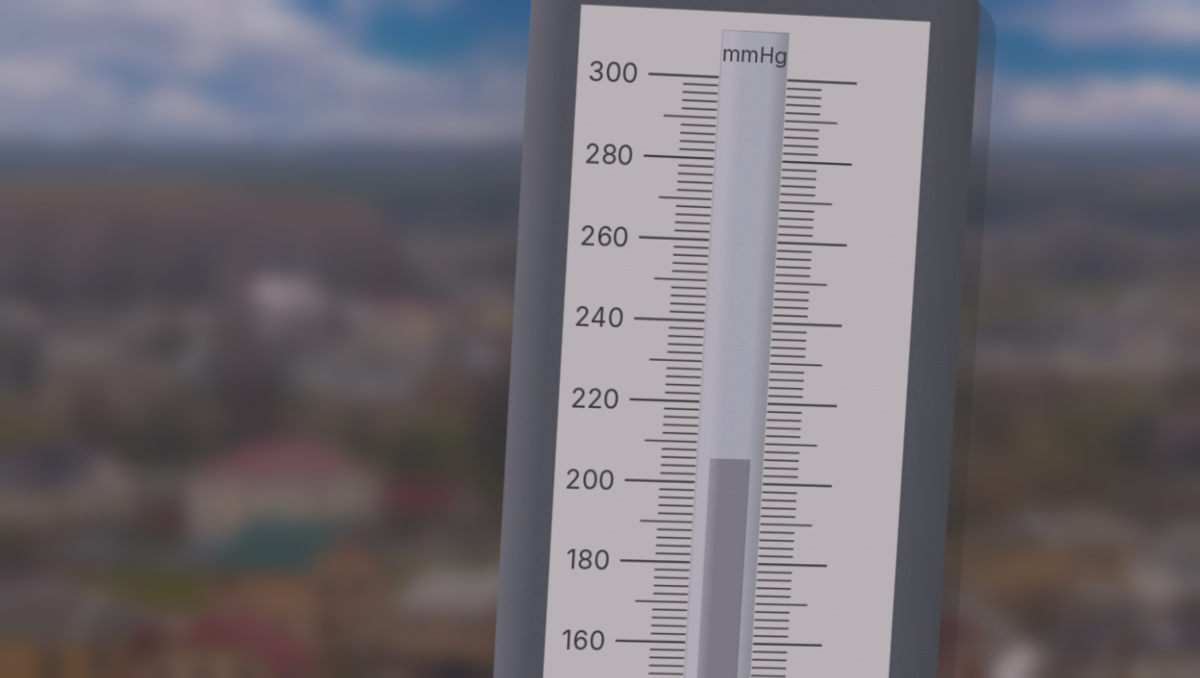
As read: **206** mmHg
